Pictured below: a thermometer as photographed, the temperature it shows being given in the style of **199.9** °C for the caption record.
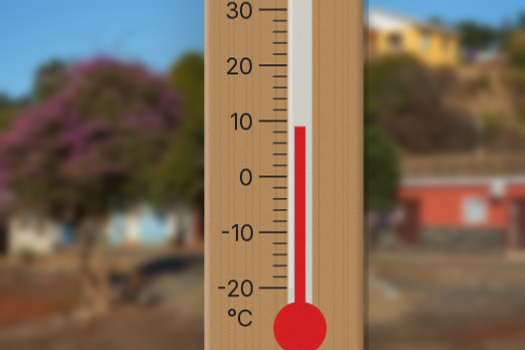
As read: **9** °C
